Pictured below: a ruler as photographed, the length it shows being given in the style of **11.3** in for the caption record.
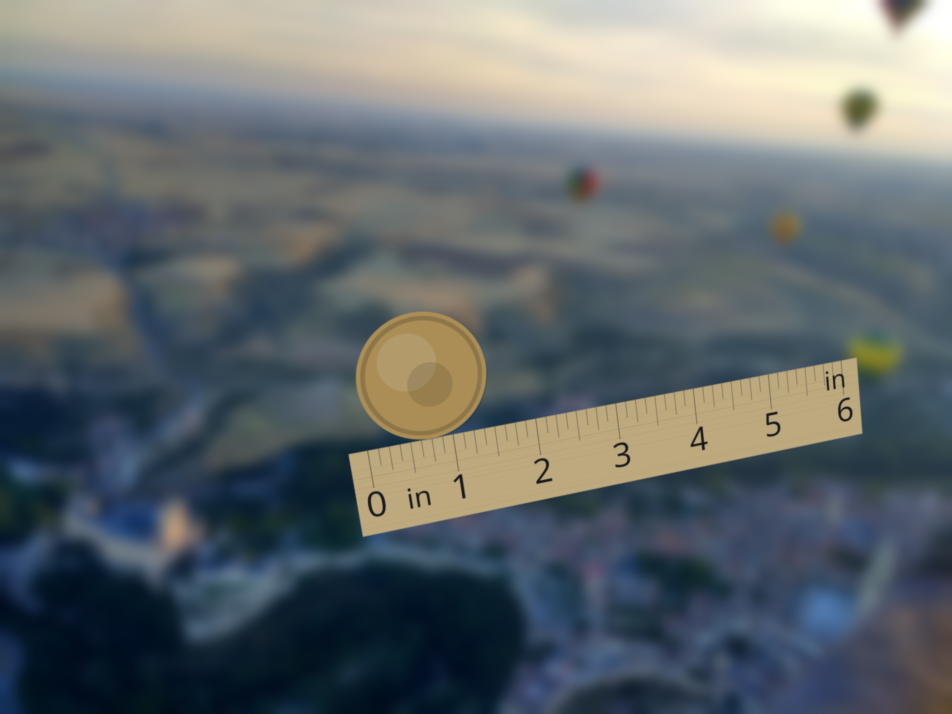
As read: **1.5** in
